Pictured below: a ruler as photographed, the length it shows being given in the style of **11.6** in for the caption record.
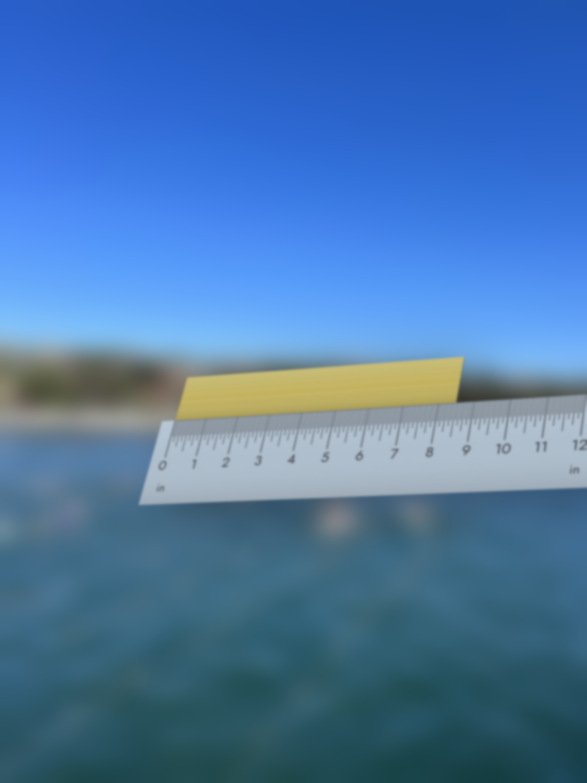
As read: **8.5** in
